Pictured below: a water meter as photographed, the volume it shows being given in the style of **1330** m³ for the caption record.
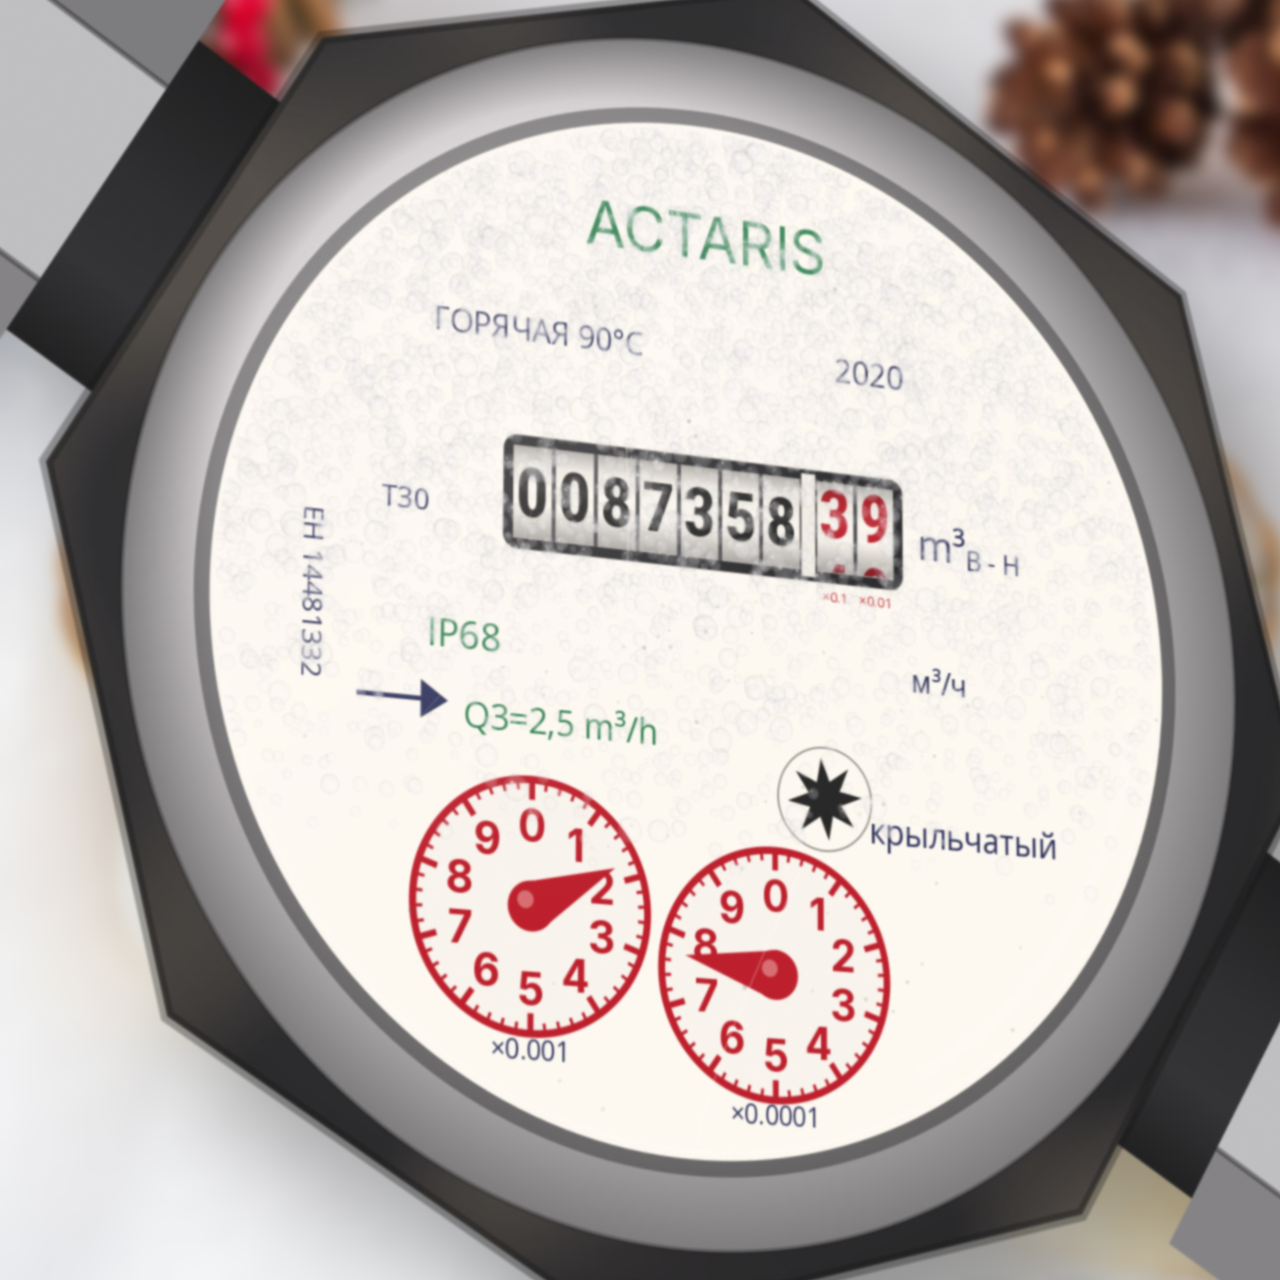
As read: **87358.3917** m³
